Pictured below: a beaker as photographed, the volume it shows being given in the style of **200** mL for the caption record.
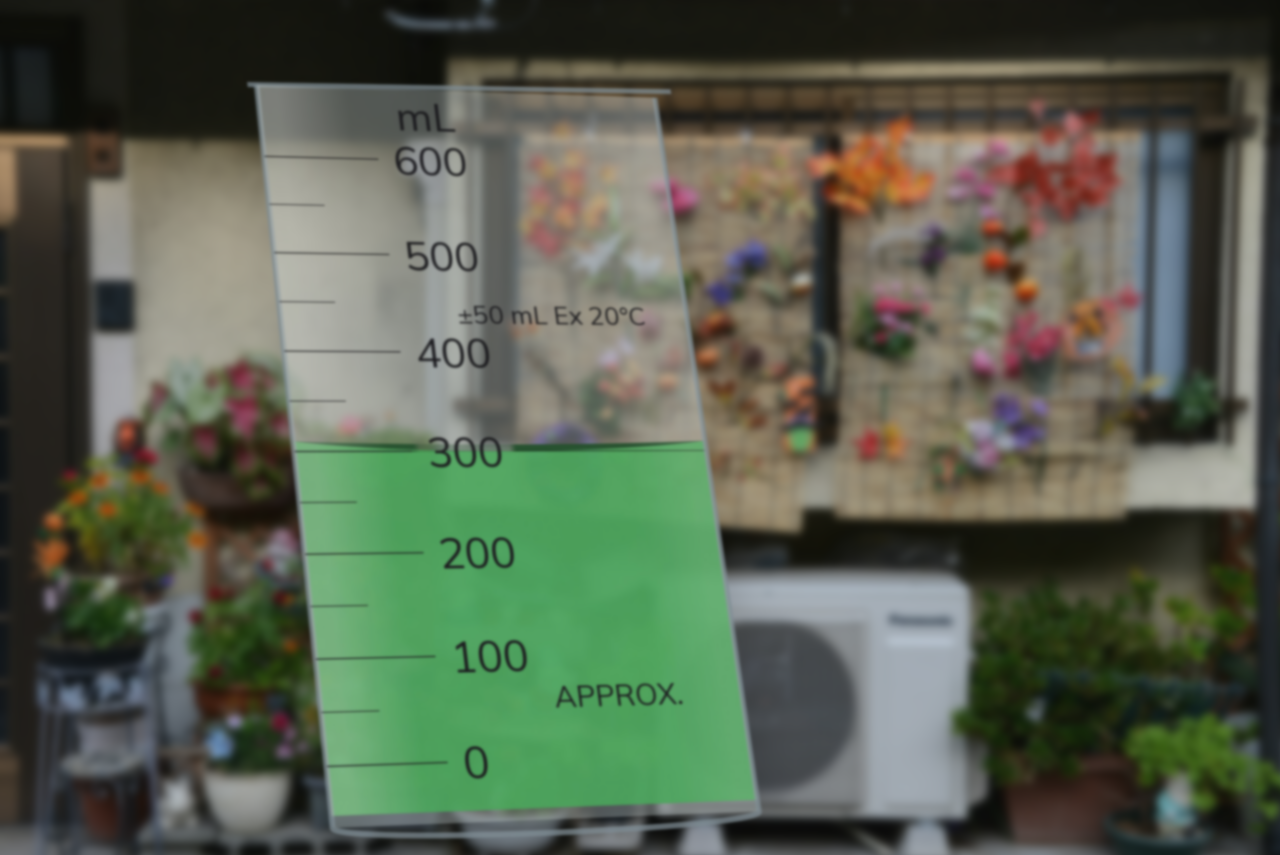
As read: **300** mL
